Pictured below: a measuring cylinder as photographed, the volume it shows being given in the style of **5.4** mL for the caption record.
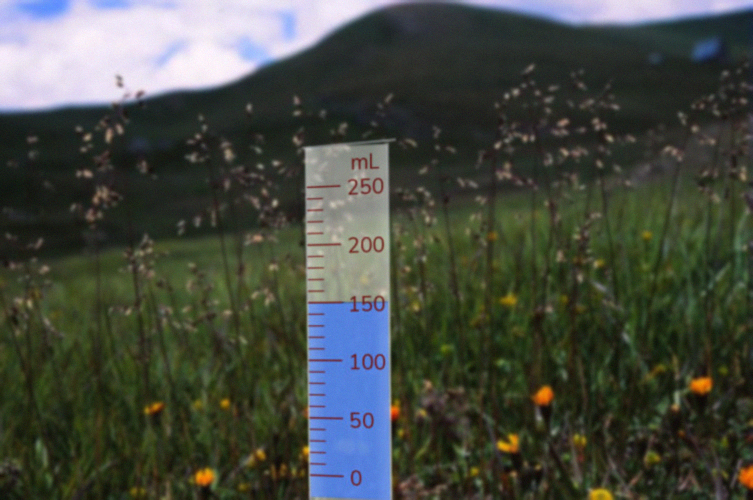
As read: **150** mL
